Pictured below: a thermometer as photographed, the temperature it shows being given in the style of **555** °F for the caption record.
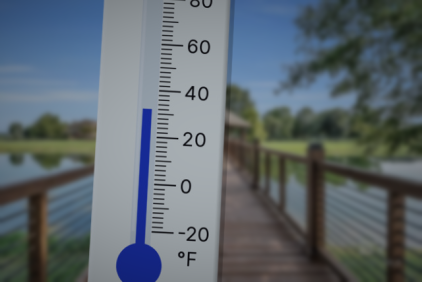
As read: **32** °F
